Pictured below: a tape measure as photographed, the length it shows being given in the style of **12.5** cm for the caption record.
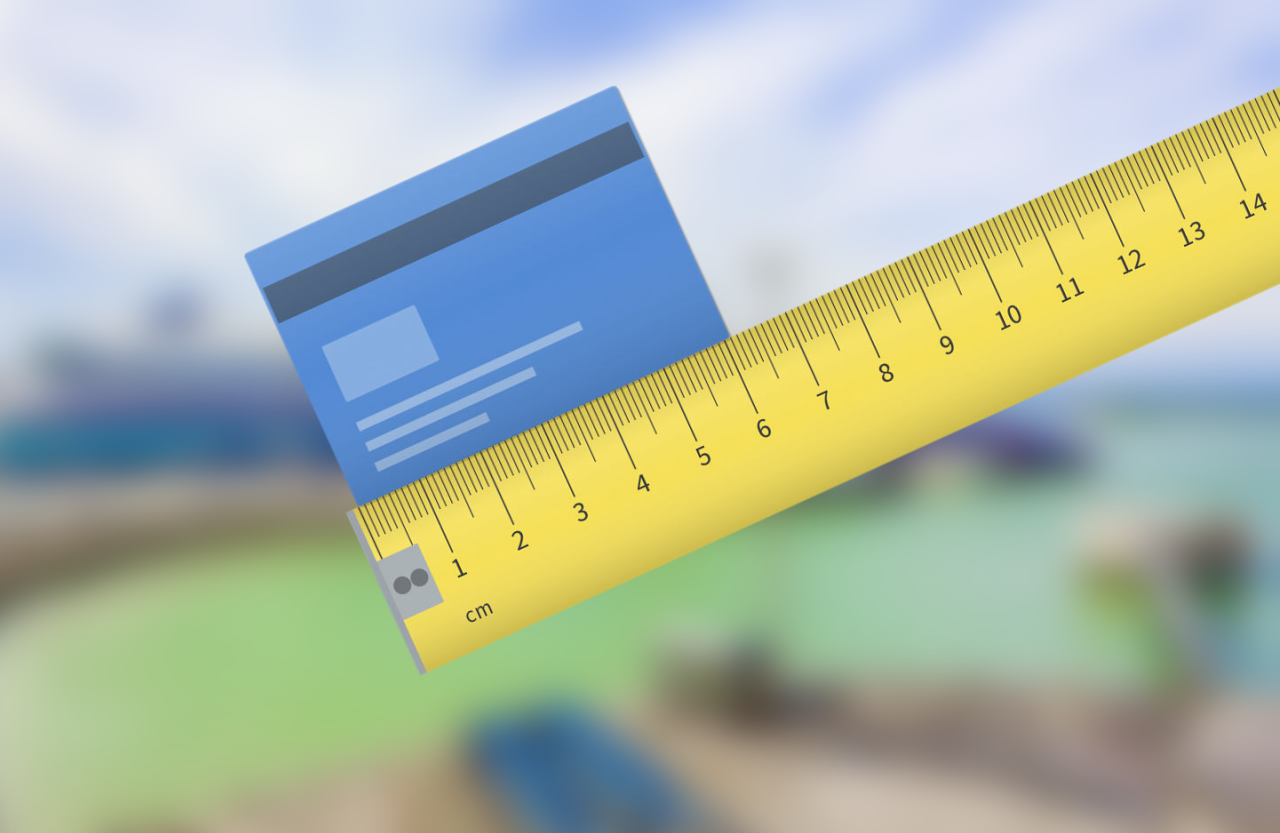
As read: **6.1** cm
